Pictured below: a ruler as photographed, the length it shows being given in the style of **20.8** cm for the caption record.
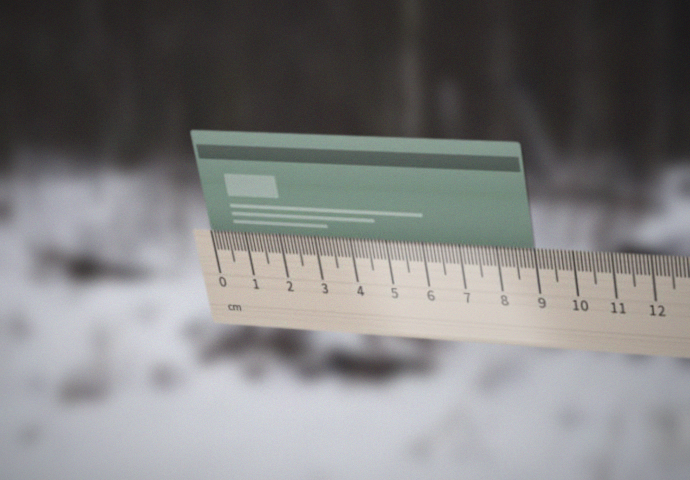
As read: **9** cm
